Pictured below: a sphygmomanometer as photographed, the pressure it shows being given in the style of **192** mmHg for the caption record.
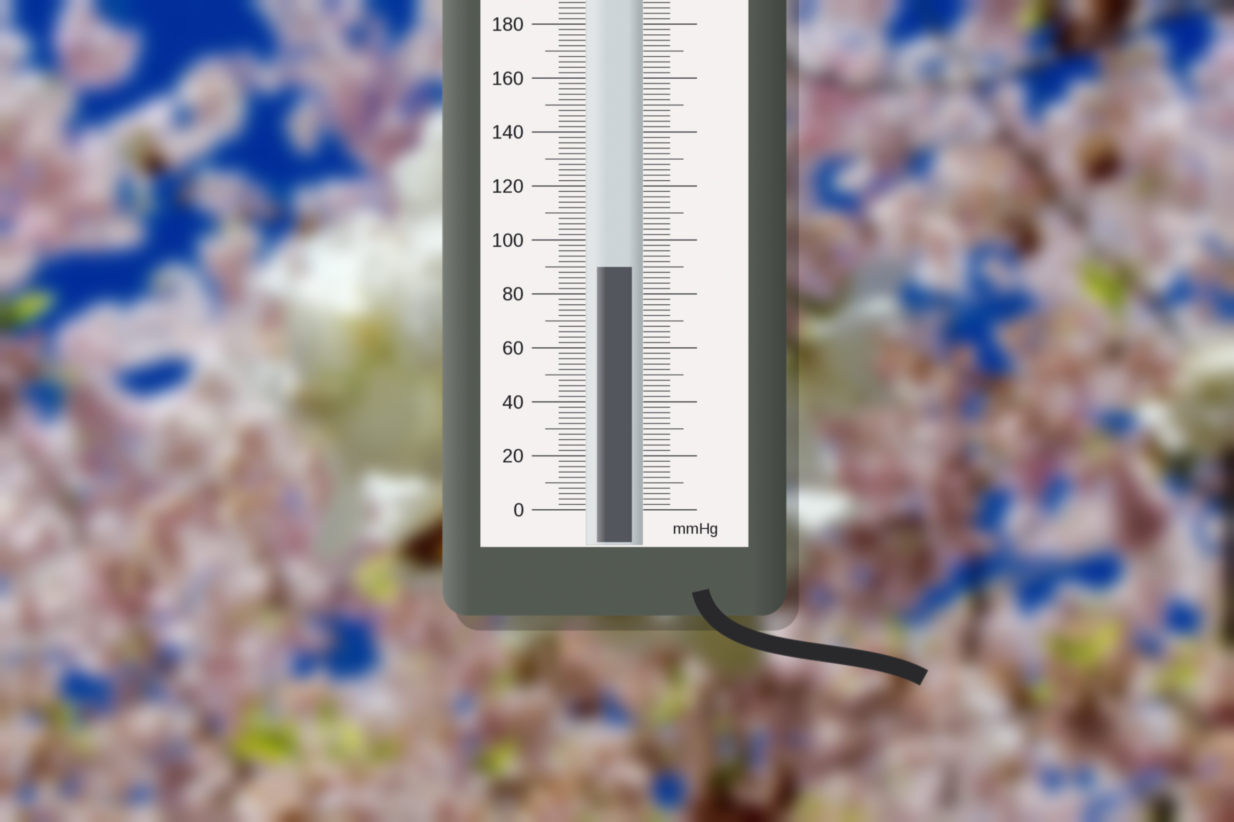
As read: **90** mmHg
